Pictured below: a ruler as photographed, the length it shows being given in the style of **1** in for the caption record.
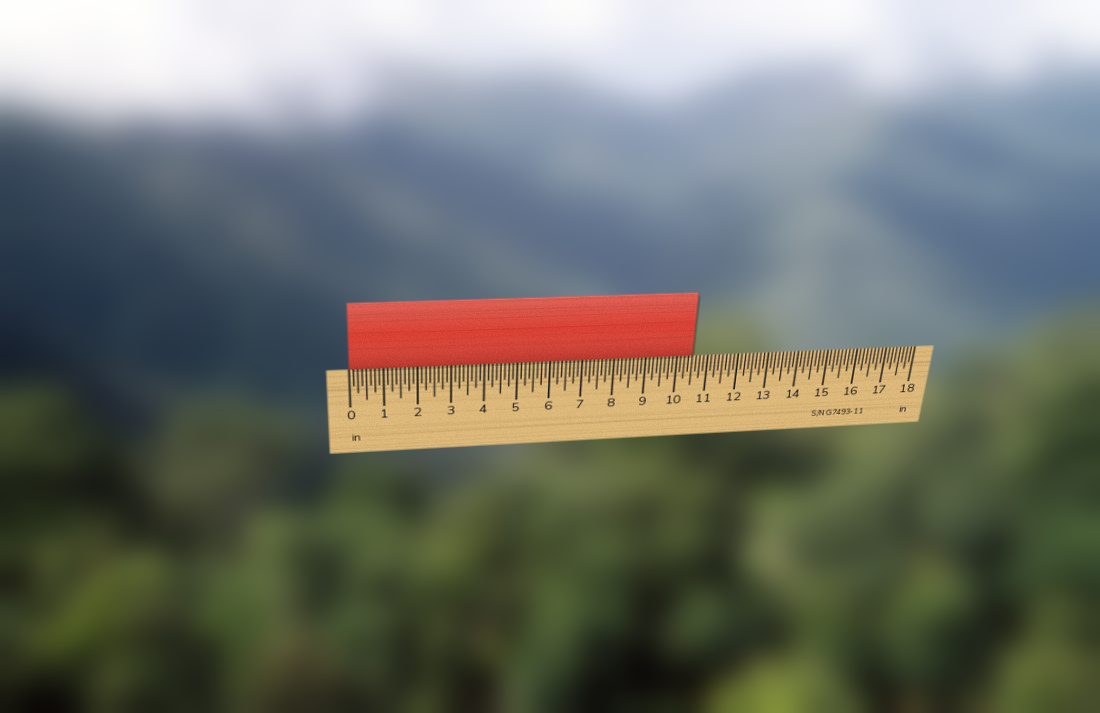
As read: **10.5** in
